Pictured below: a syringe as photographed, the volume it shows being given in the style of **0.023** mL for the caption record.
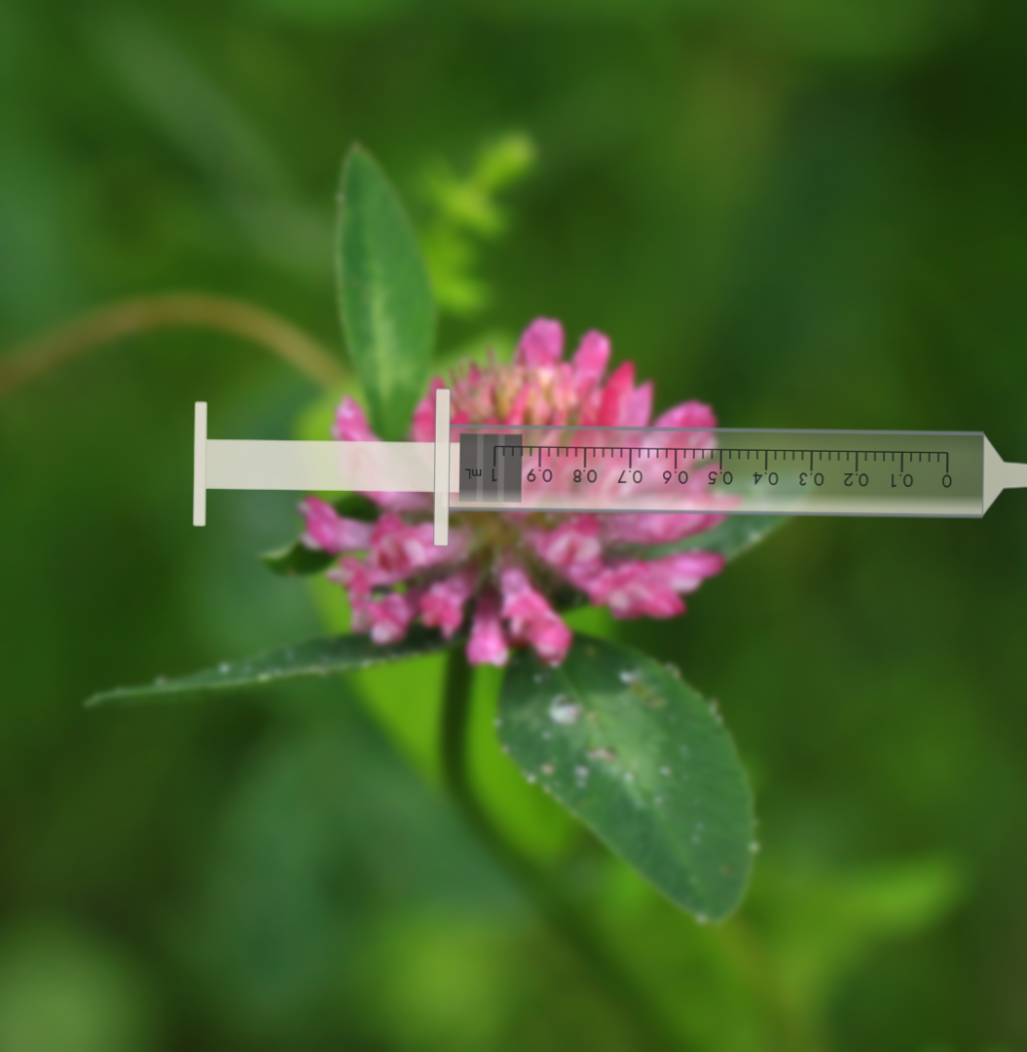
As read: **0.94** mL
